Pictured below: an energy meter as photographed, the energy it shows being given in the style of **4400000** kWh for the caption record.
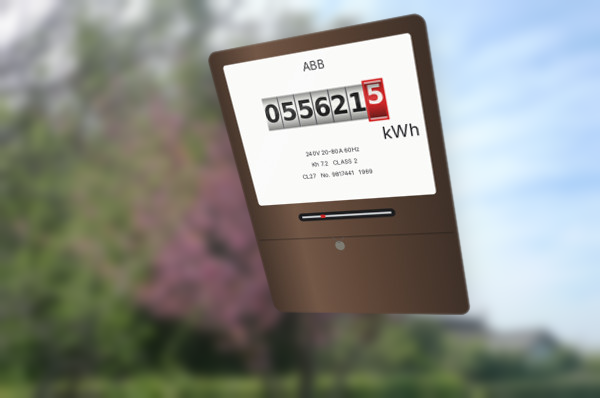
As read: **55621.5** kWh
